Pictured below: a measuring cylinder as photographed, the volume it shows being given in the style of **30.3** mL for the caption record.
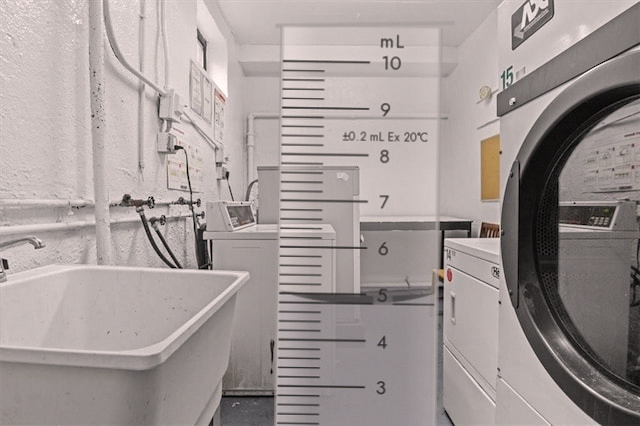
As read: **4.8** mL
